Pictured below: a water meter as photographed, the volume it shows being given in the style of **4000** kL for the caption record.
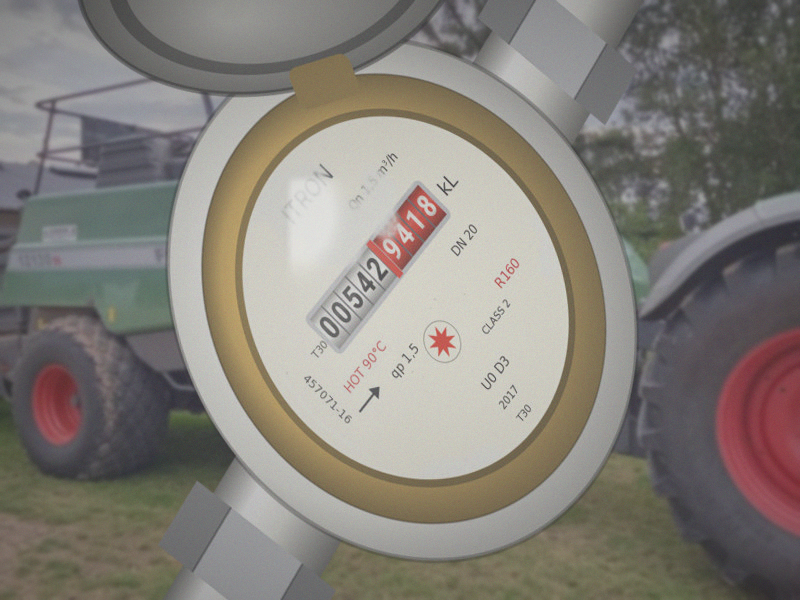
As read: **542.9418** kL
